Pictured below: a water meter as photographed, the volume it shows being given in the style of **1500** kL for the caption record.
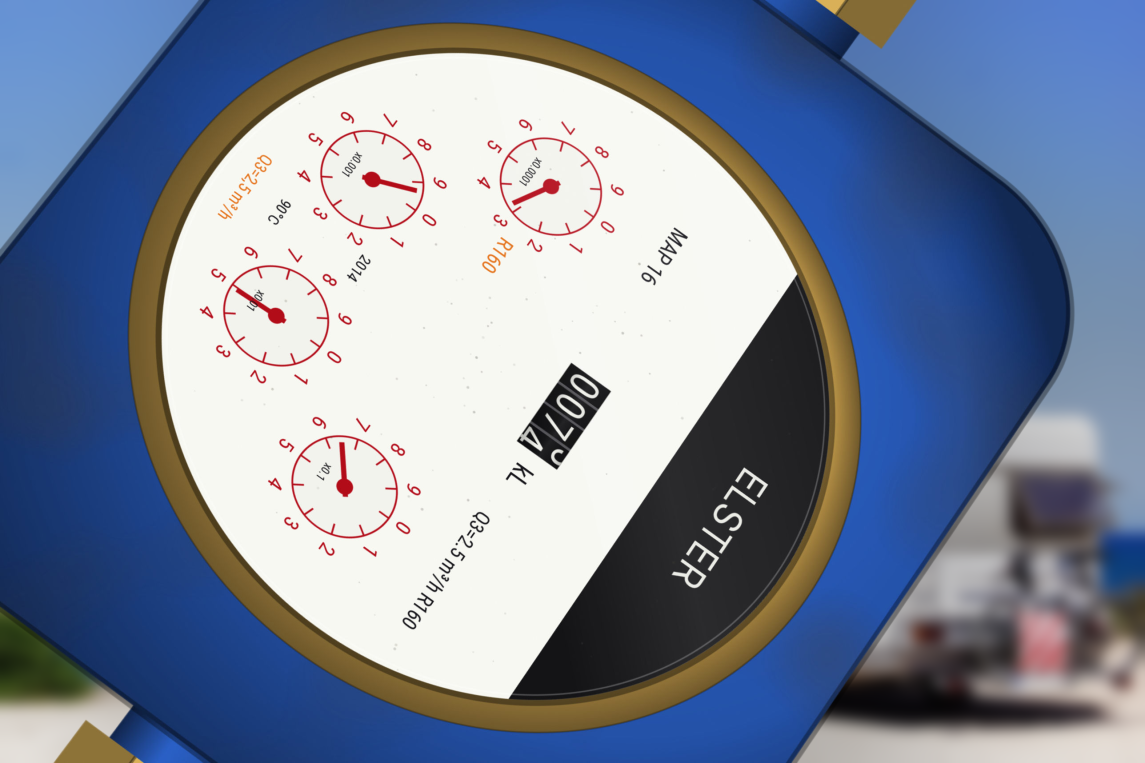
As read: **73.6493** kL
